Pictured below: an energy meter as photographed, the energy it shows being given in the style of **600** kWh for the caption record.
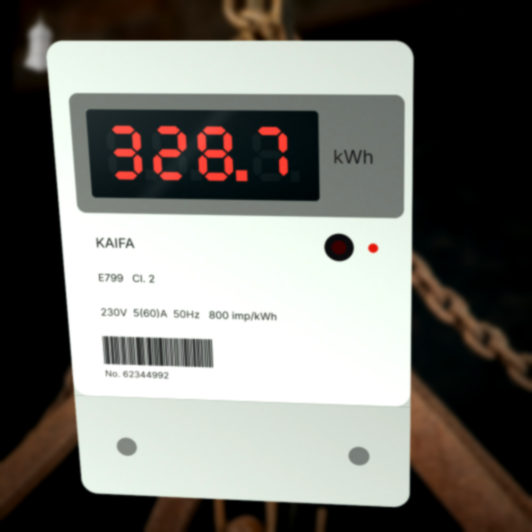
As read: **328.7** kWh
